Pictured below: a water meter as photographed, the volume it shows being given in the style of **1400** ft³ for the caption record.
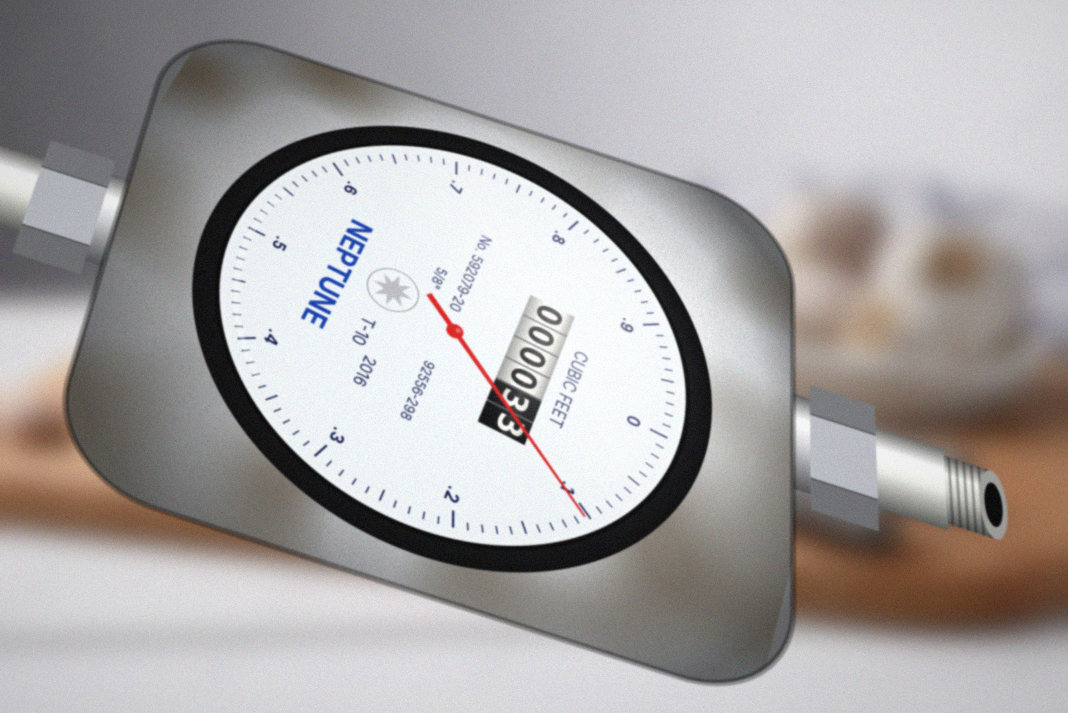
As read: **33.10** ft³
